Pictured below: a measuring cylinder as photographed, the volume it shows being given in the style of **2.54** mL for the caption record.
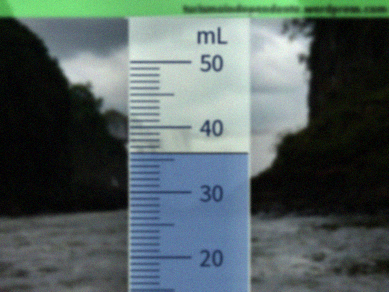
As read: **36** mL
